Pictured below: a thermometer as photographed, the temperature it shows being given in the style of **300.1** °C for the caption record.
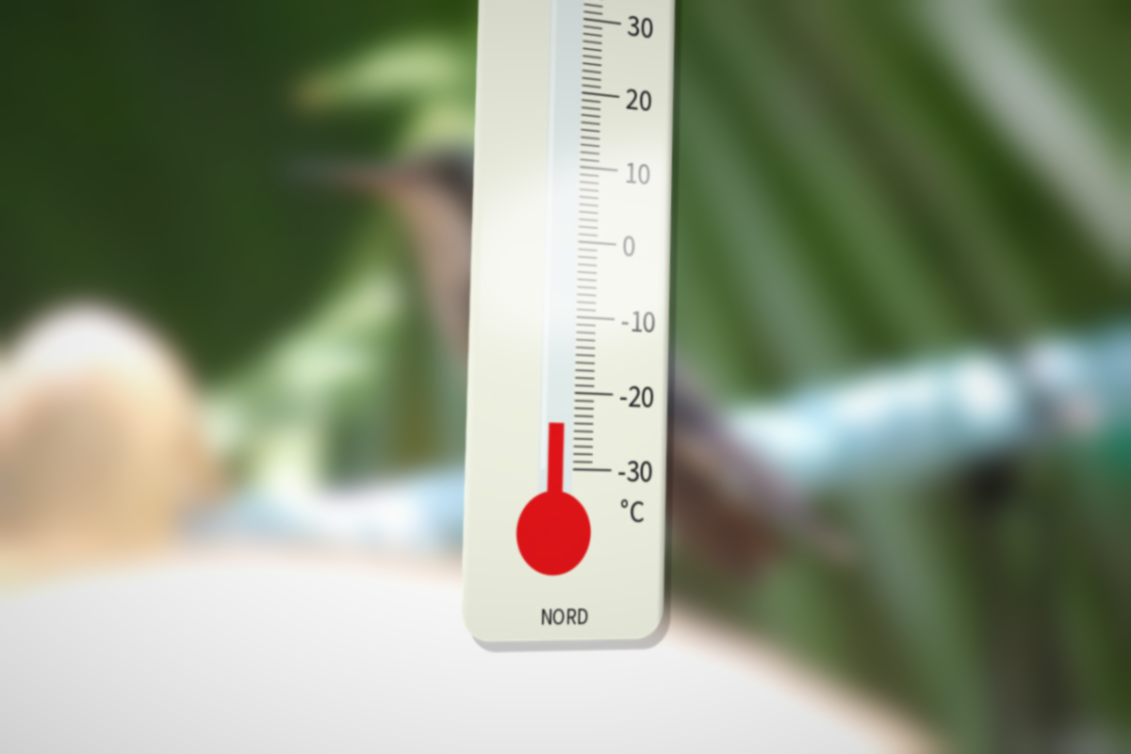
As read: **-24** °C
